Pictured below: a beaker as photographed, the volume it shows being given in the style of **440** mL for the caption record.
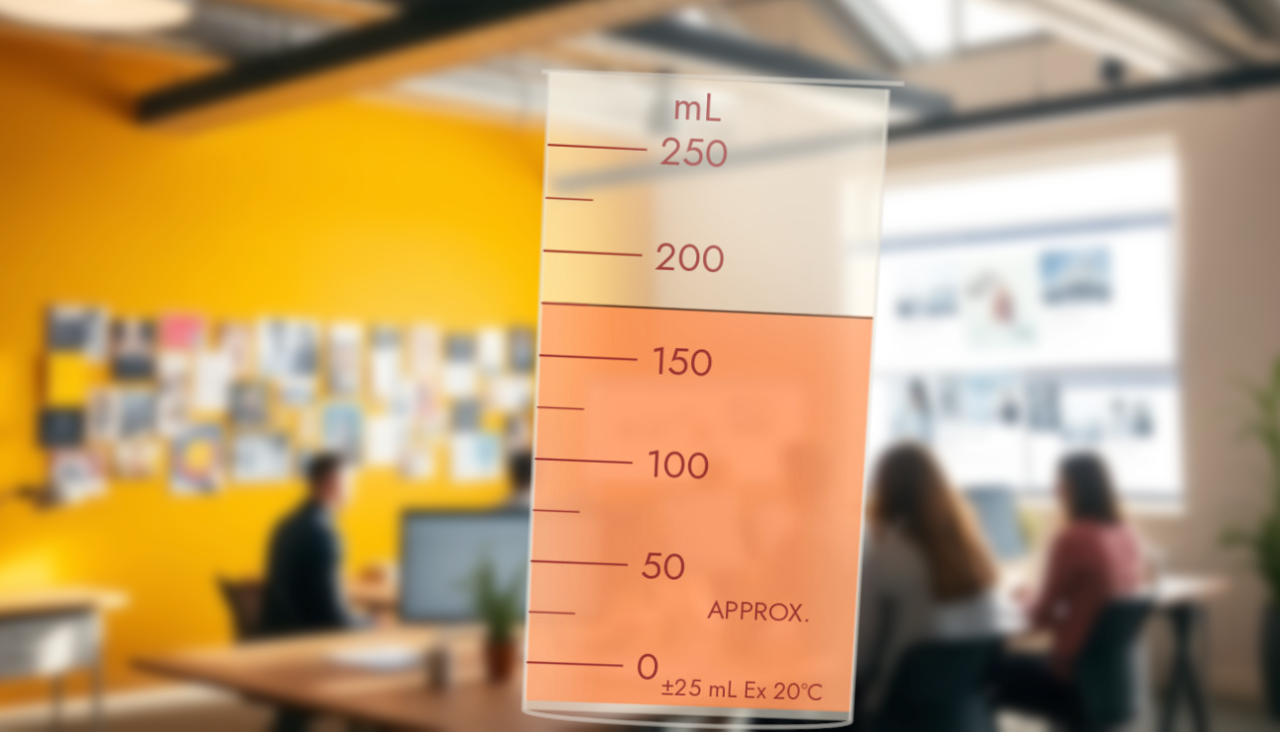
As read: **175** mL
